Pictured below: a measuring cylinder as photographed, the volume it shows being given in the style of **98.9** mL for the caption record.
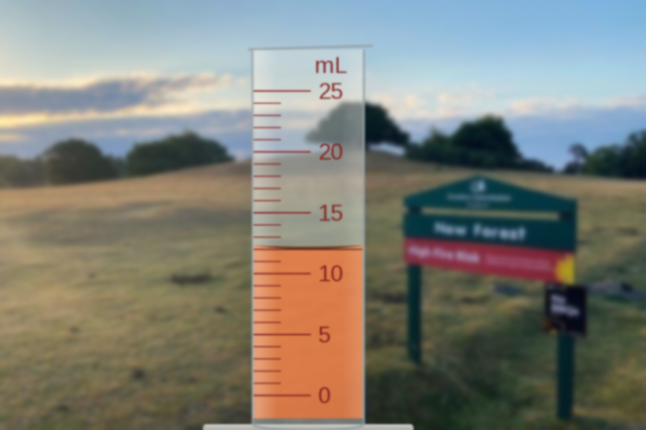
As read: **12** mL
